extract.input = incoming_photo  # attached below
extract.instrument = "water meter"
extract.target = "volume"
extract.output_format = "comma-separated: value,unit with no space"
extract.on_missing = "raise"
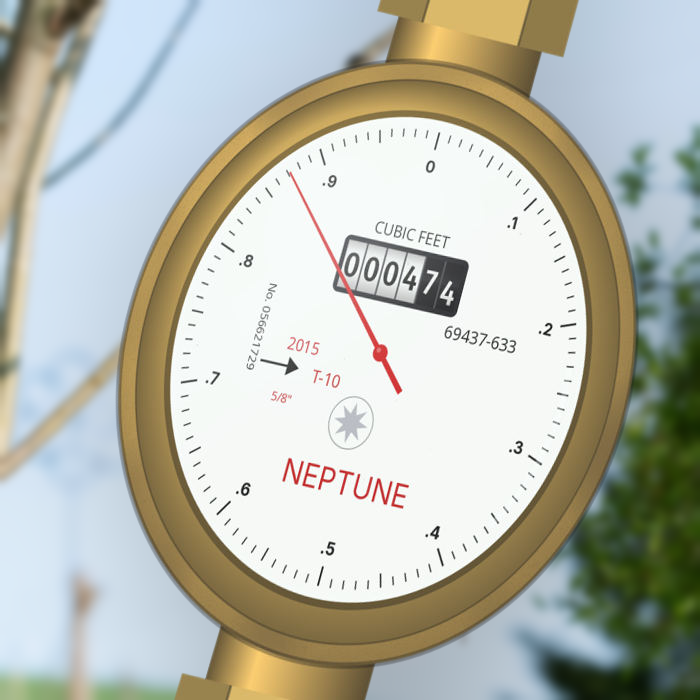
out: 473.87,ft³
